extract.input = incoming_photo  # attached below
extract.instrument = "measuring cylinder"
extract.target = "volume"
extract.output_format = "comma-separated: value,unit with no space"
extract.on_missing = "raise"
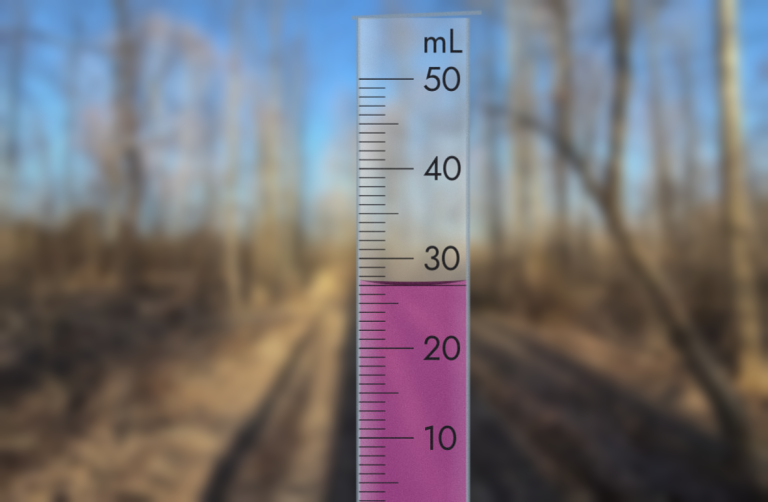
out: 27,mL
